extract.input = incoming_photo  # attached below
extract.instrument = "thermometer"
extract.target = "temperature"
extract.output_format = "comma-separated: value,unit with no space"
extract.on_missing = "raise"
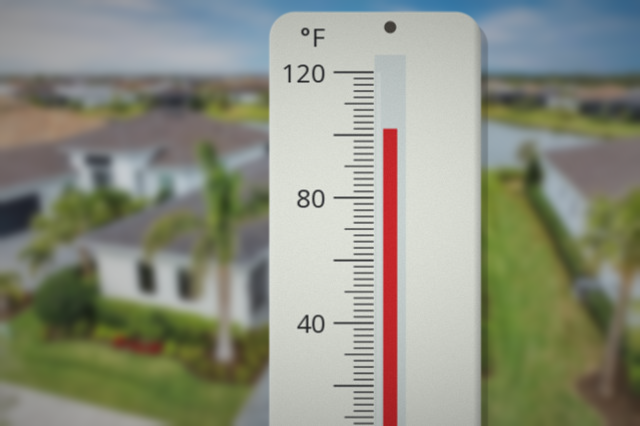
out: 102,°F
